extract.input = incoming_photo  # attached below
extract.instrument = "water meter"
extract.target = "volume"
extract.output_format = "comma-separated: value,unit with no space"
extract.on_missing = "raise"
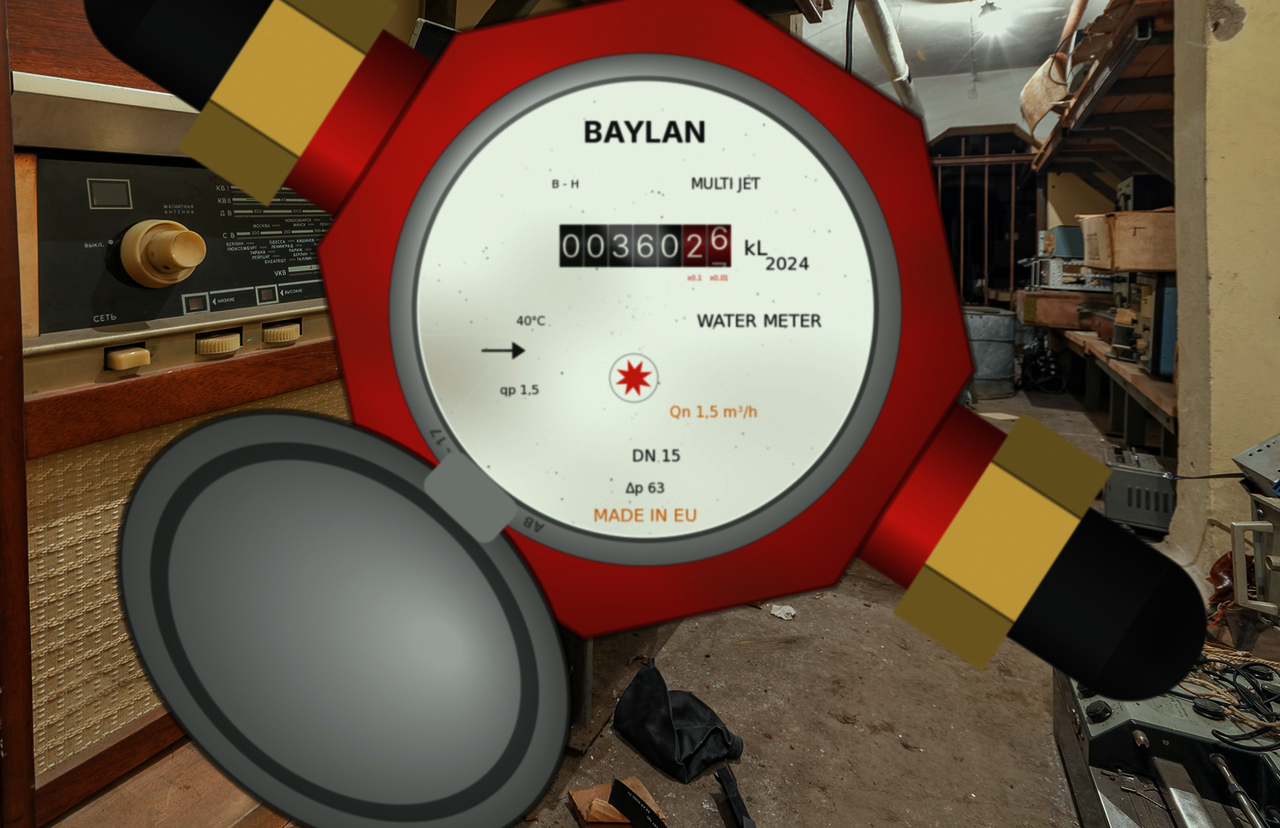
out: 360.26,kL
